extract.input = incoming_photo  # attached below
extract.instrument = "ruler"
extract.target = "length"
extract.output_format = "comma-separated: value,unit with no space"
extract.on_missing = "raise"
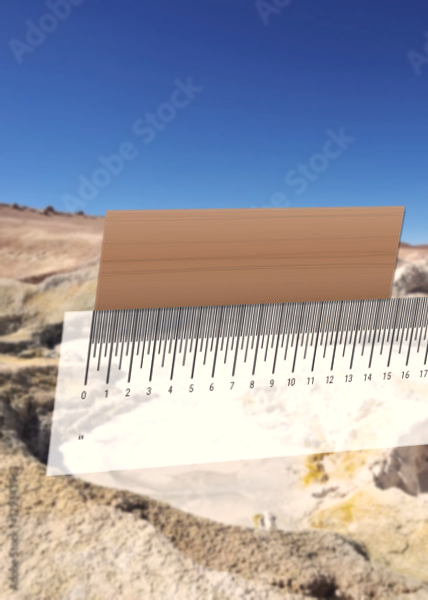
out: 14.5,in
